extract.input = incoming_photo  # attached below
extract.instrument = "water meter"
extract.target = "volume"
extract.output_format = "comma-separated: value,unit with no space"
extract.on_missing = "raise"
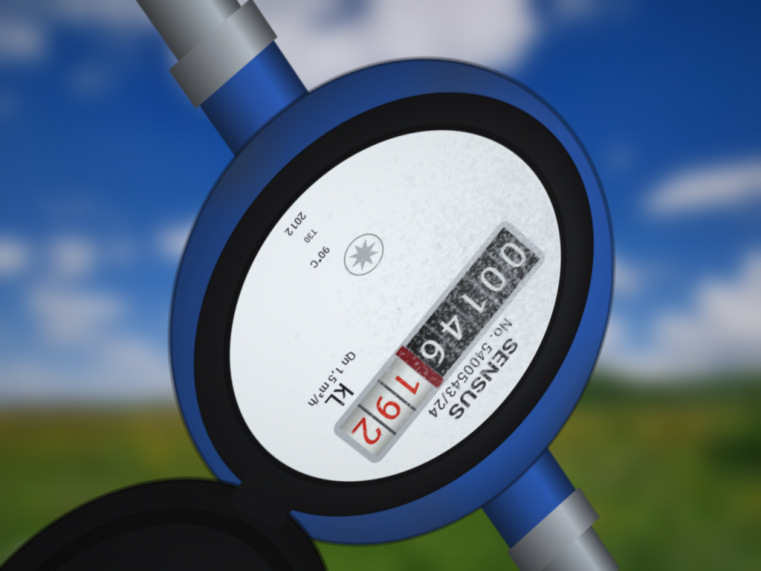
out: 146.192,kL
